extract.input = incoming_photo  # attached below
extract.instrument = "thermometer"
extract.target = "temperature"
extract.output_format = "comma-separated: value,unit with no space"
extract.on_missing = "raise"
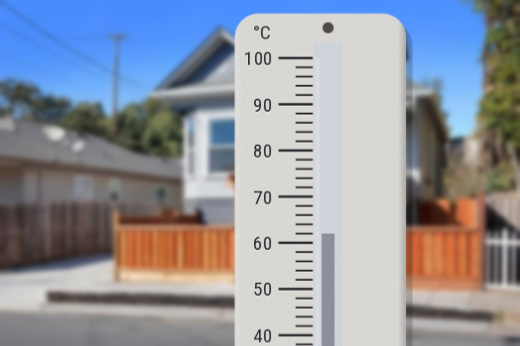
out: 62,°C
